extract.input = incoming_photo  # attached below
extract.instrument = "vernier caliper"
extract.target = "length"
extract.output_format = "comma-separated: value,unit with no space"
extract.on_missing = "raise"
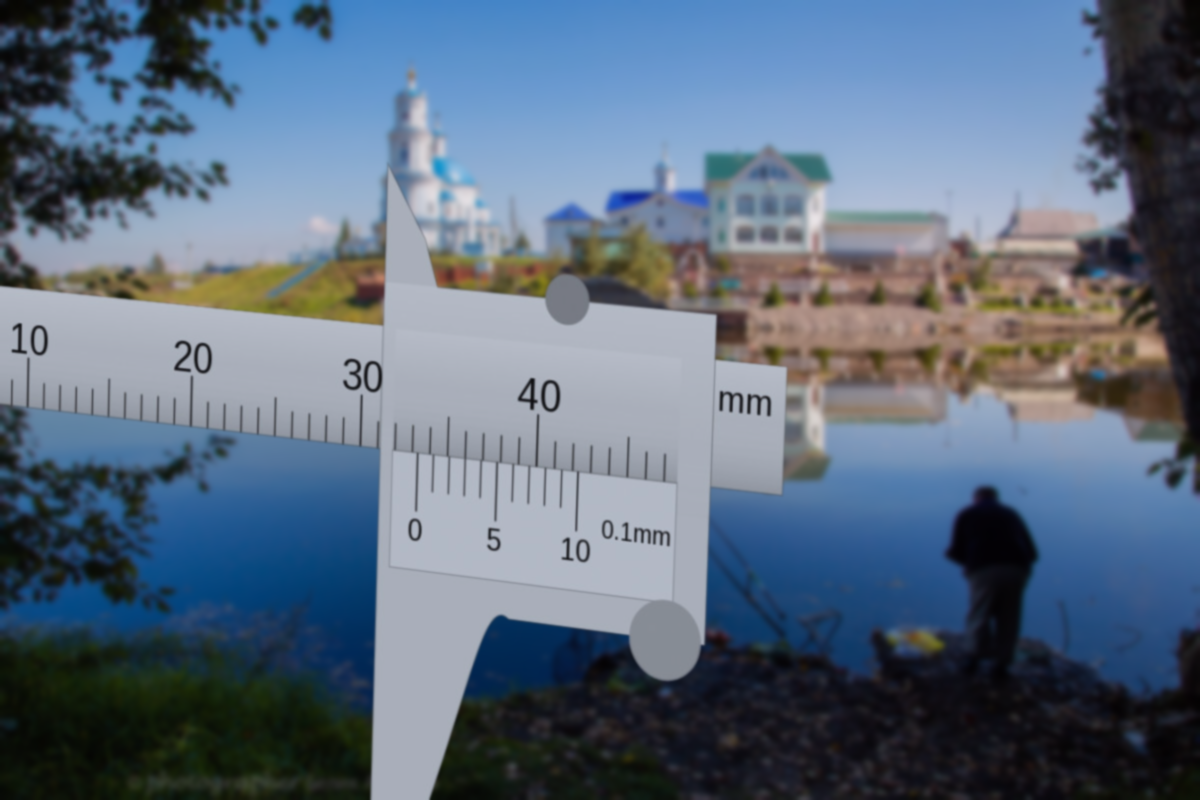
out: 33.3,mm
